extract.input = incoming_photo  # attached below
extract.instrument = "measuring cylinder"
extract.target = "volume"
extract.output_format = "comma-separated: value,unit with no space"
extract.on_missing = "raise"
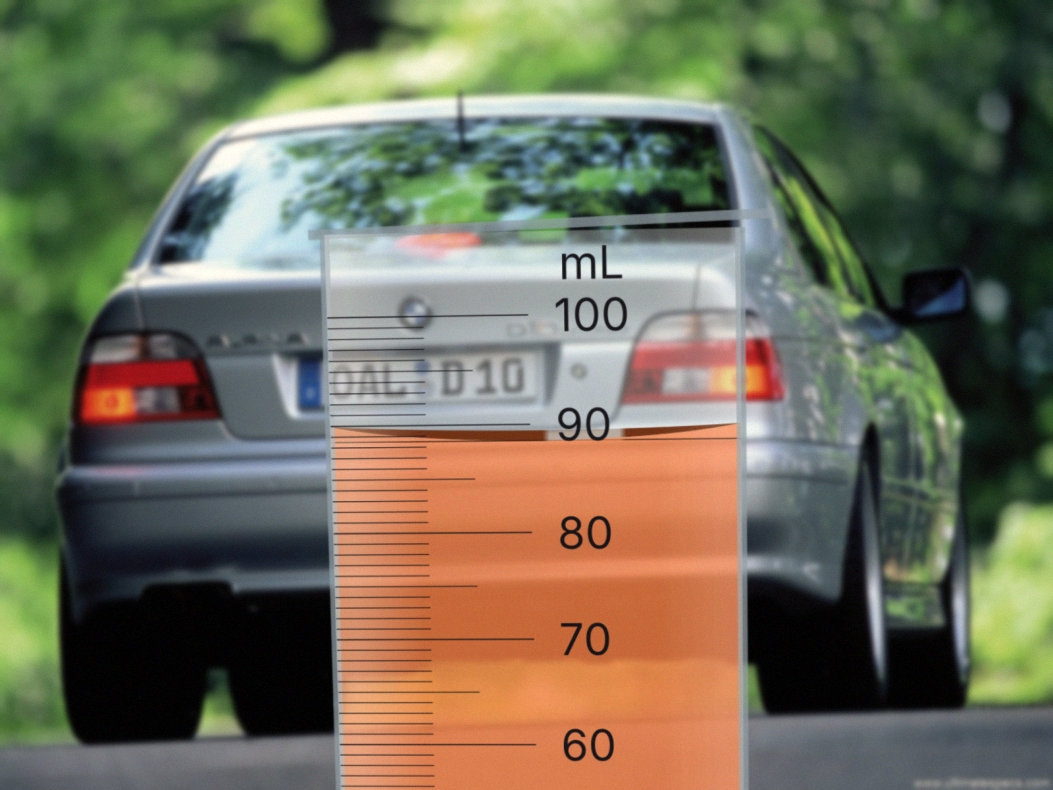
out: 88.5,mL
